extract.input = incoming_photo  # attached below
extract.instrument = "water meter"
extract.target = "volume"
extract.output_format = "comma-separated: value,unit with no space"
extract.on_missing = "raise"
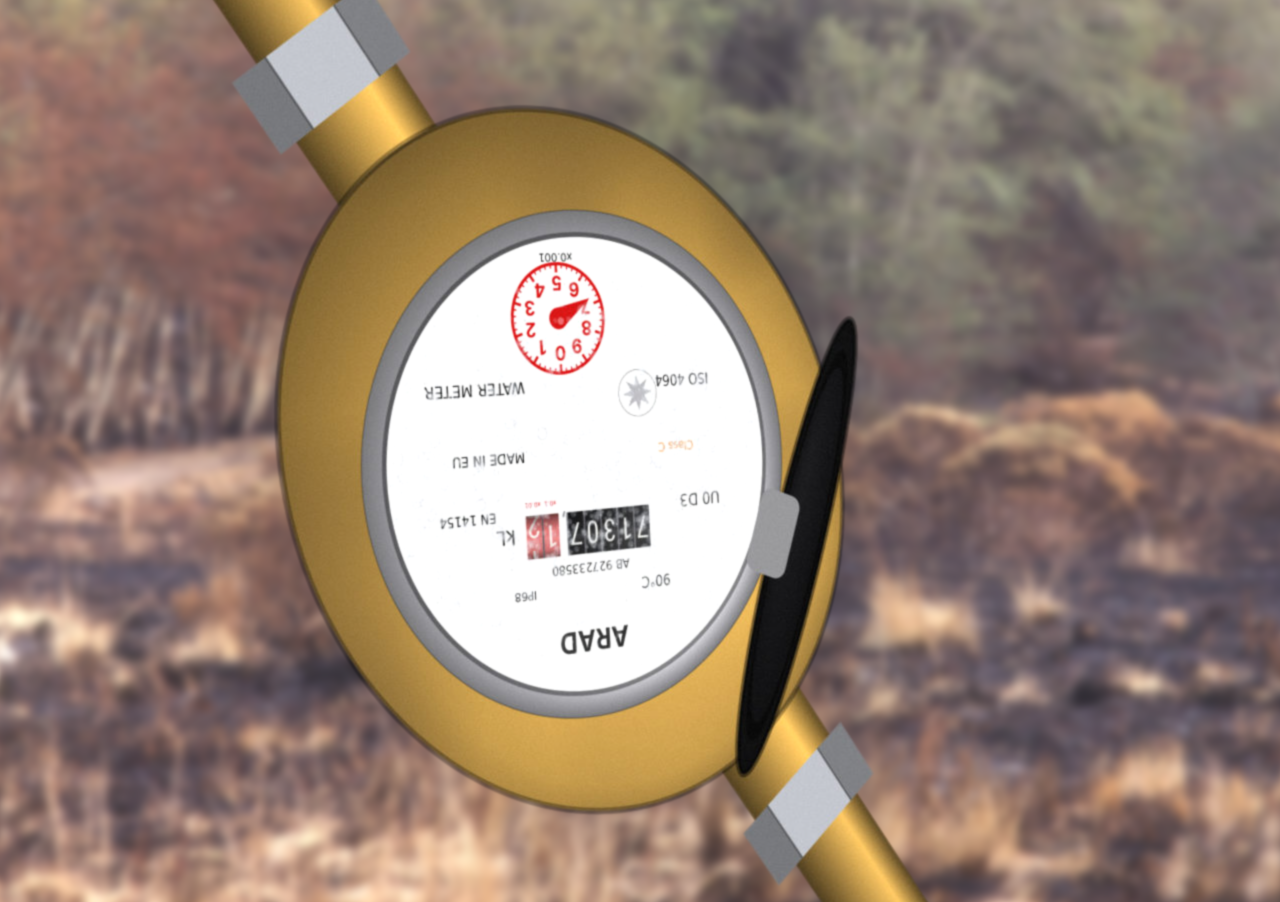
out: 71307.116,kL
